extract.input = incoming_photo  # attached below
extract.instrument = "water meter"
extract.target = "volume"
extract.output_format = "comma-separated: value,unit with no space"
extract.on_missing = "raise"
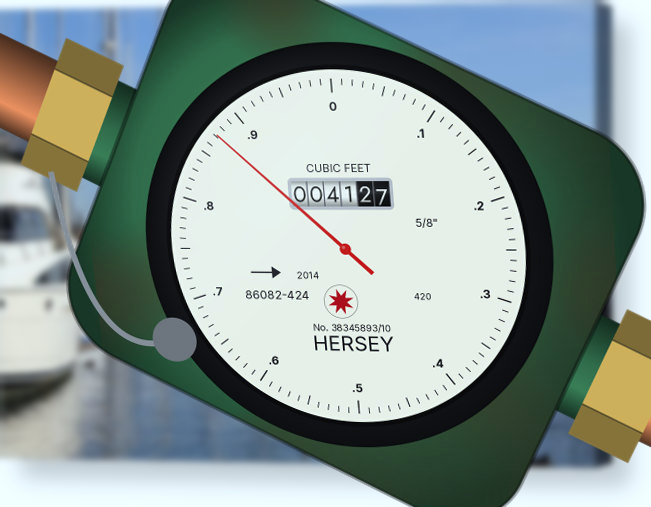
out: 4126.87,ft³
